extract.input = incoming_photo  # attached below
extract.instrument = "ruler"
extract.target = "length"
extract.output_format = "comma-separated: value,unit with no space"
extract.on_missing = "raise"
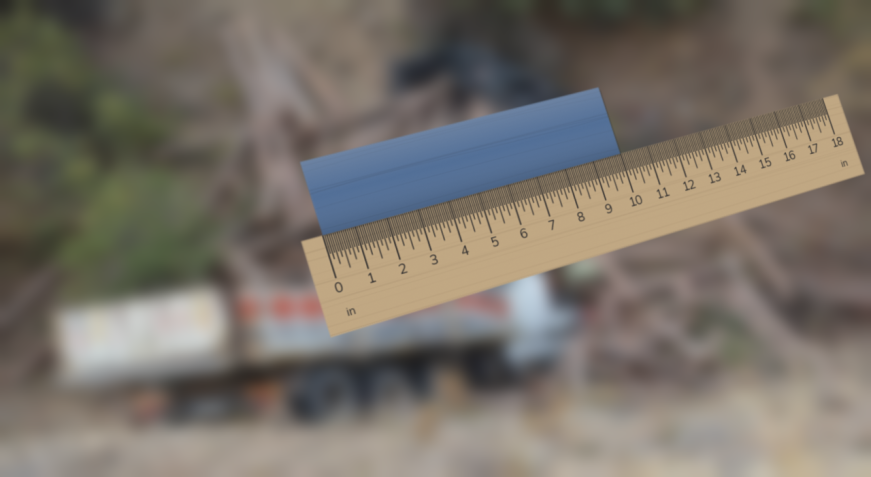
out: 10,in
